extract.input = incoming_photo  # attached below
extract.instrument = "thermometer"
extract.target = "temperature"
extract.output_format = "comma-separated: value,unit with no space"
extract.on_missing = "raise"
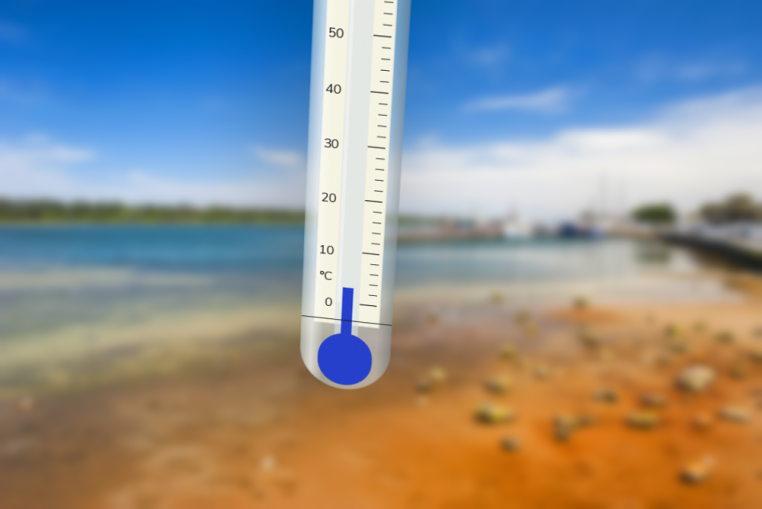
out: 3,°C
